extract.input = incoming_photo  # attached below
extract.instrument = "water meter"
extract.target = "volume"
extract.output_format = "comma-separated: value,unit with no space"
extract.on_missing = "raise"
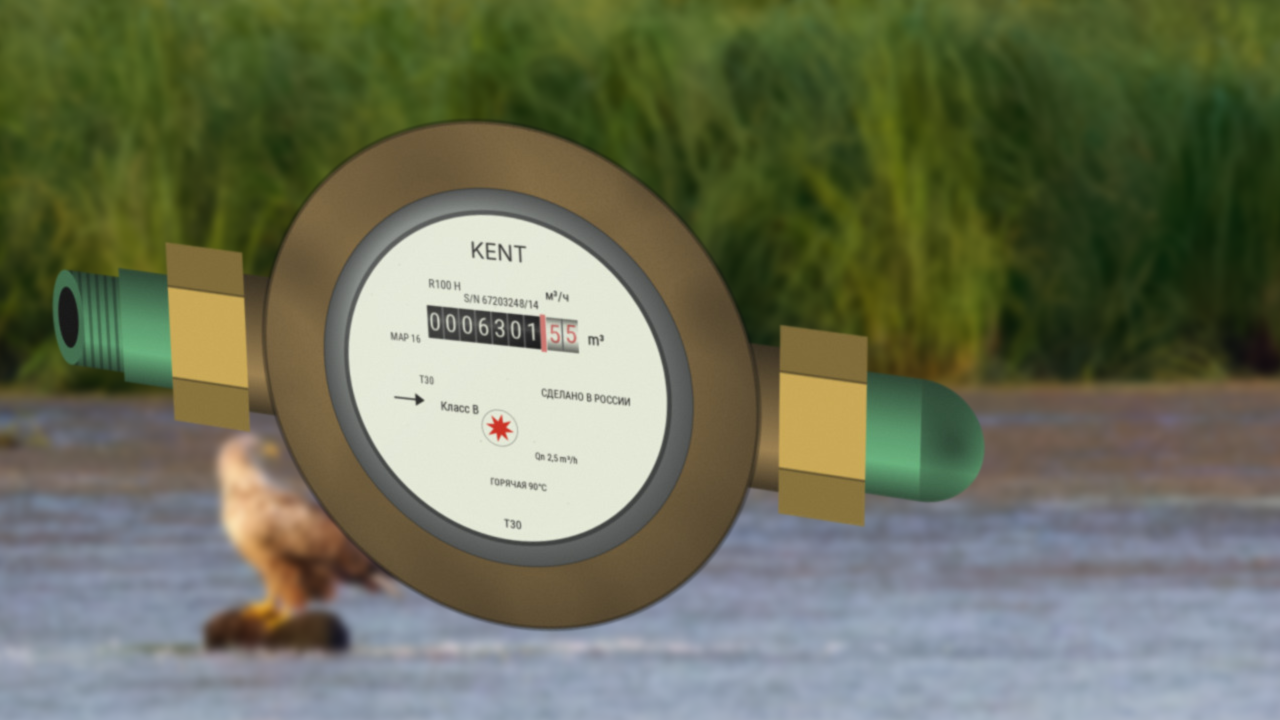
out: 6301.55,m³
